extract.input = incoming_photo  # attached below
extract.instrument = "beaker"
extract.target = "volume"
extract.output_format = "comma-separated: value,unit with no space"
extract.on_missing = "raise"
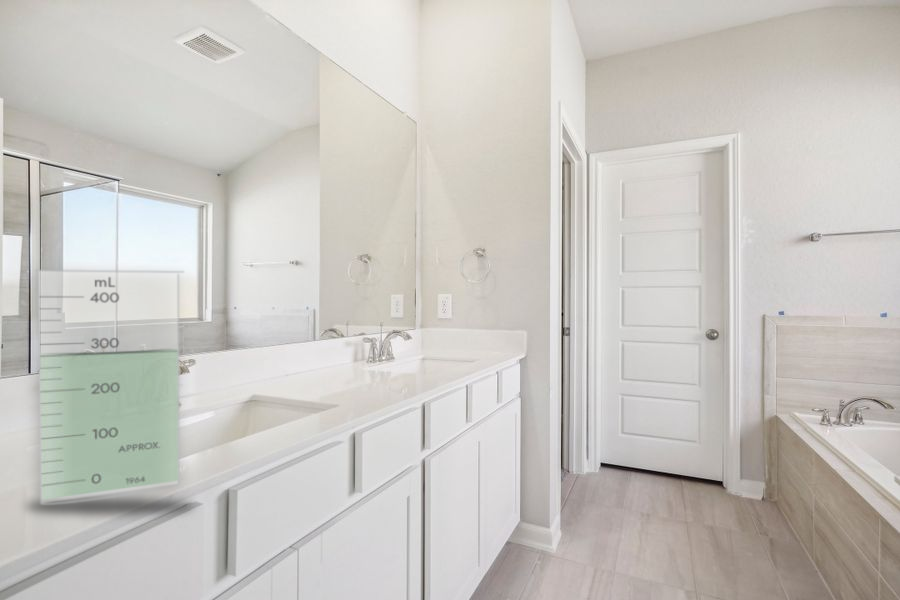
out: 275,mL
